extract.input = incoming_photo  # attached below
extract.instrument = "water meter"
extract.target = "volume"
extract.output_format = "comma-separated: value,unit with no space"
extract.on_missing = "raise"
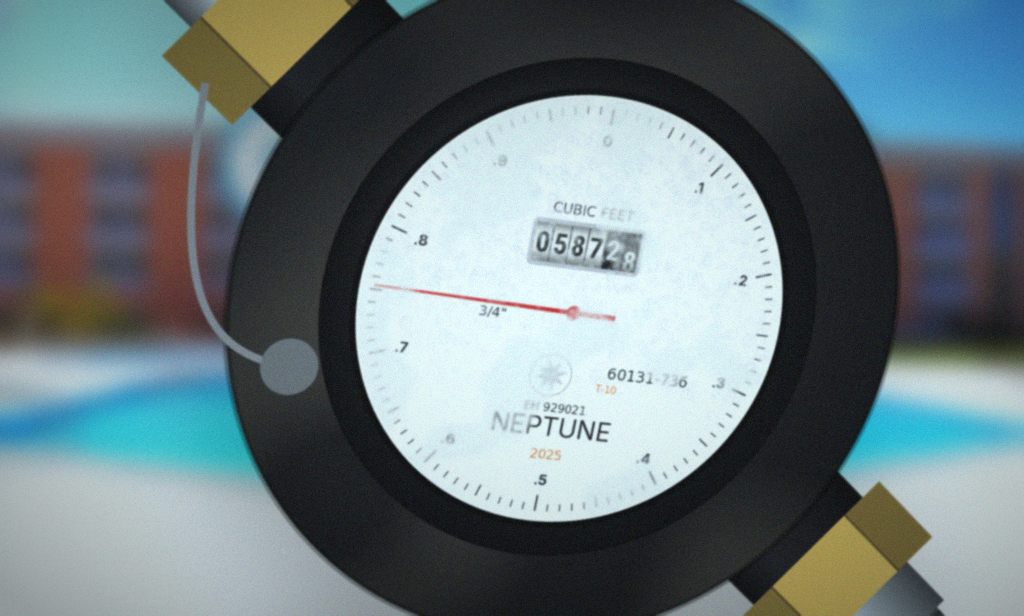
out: 58727.75,ft³
